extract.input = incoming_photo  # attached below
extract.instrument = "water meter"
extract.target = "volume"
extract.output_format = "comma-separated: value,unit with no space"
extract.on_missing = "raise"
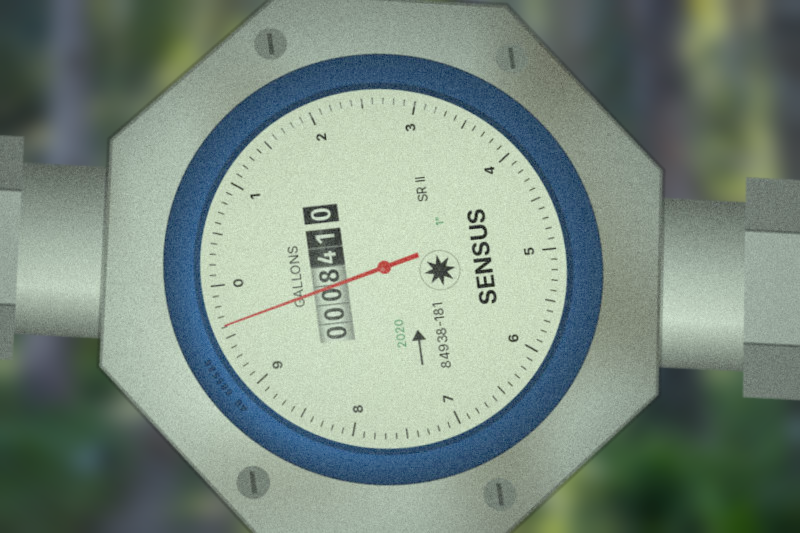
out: 8409.6,gal
